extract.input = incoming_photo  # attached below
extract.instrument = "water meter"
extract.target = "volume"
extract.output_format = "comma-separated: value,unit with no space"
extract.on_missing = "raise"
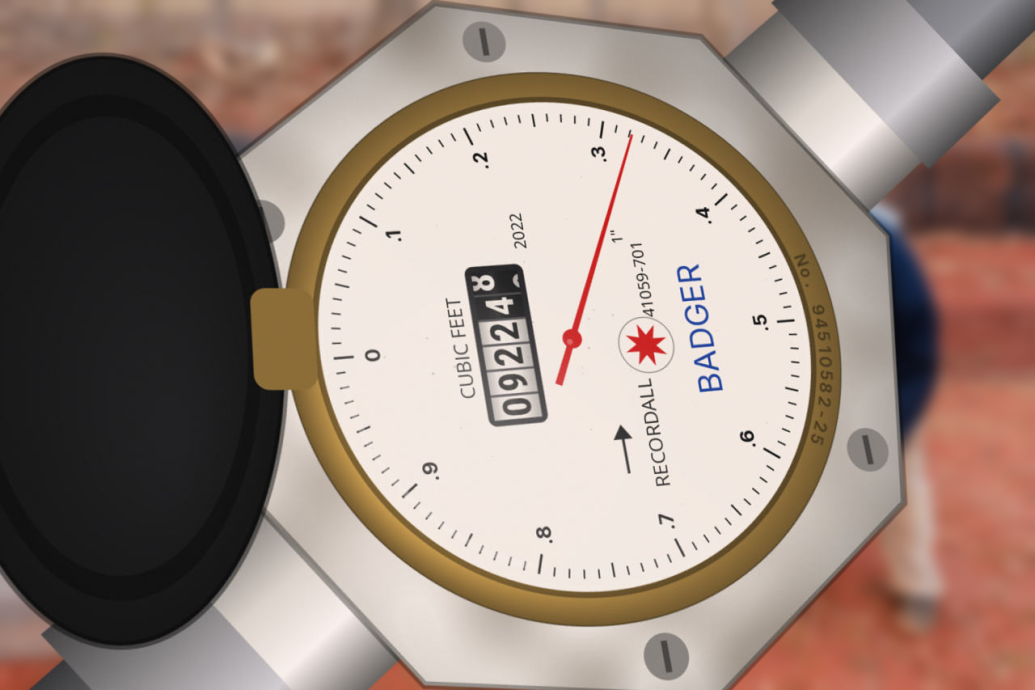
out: 92248.32,ft³
